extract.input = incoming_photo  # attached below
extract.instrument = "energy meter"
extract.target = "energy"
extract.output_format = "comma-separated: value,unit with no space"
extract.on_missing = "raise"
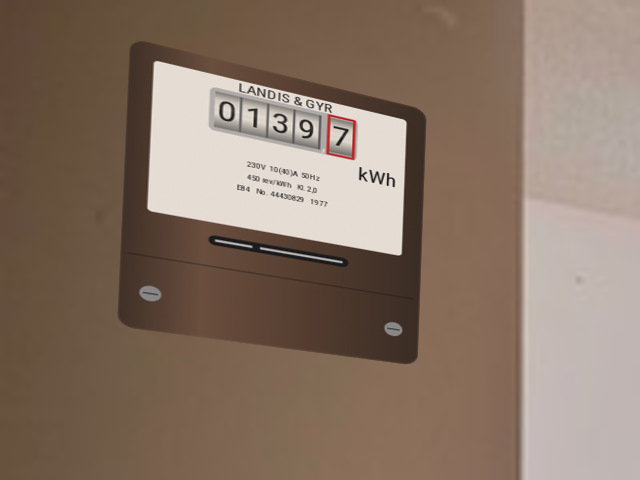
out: 139.7,kWh
